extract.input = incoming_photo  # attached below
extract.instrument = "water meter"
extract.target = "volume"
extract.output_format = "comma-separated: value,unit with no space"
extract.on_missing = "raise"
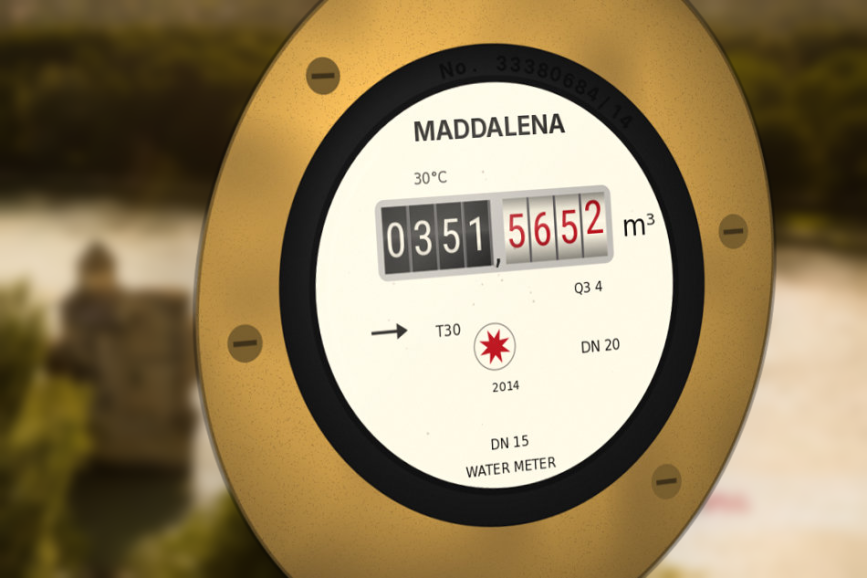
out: 351.5652,m³
